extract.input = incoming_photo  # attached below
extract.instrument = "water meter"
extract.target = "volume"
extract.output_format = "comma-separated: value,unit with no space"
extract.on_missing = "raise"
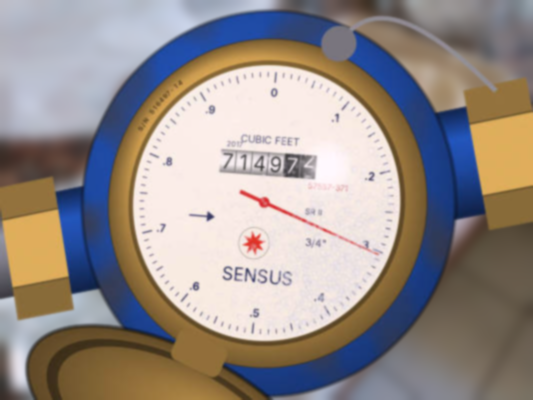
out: 714972.30,ft³
